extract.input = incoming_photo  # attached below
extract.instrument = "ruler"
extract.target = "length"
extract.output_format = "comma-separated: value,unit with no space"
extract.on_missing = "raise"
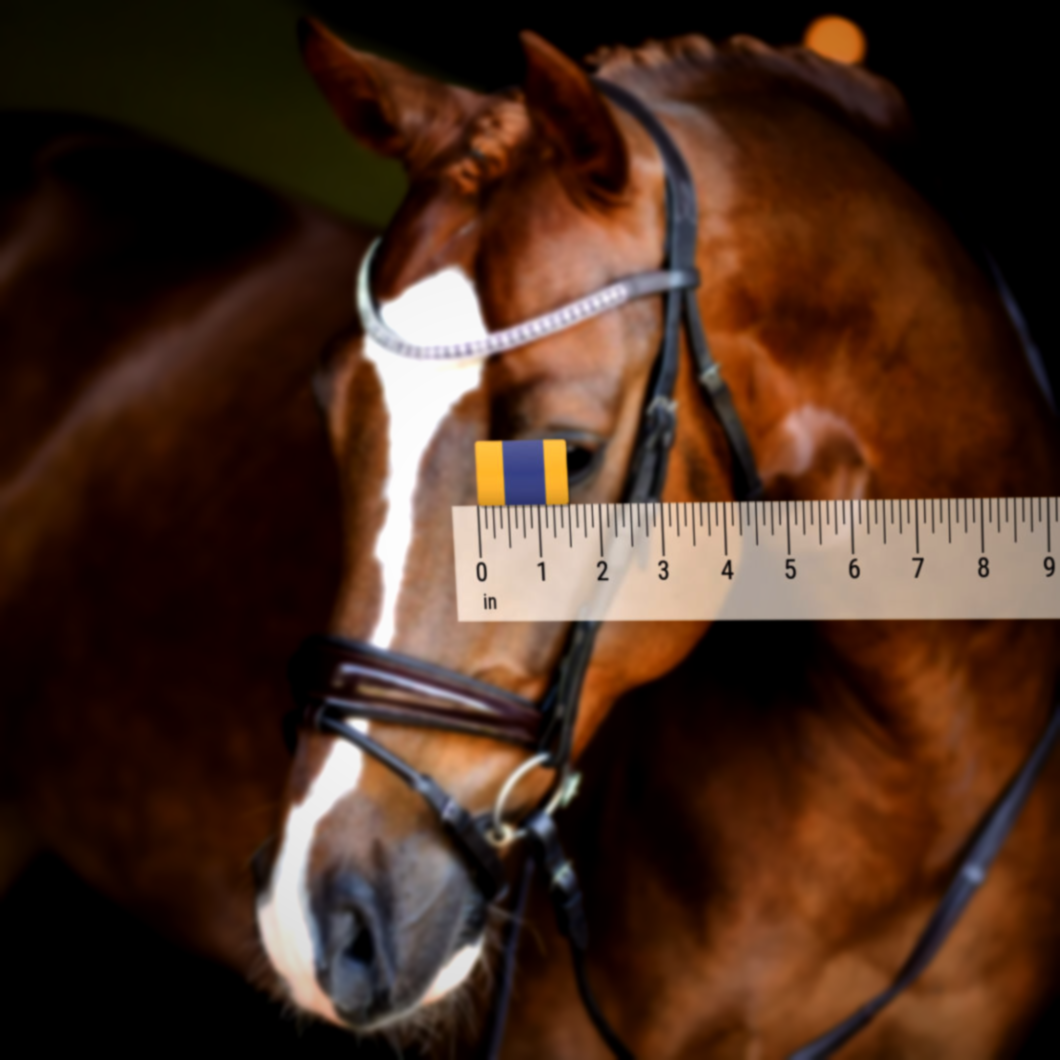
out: 1.5,in
